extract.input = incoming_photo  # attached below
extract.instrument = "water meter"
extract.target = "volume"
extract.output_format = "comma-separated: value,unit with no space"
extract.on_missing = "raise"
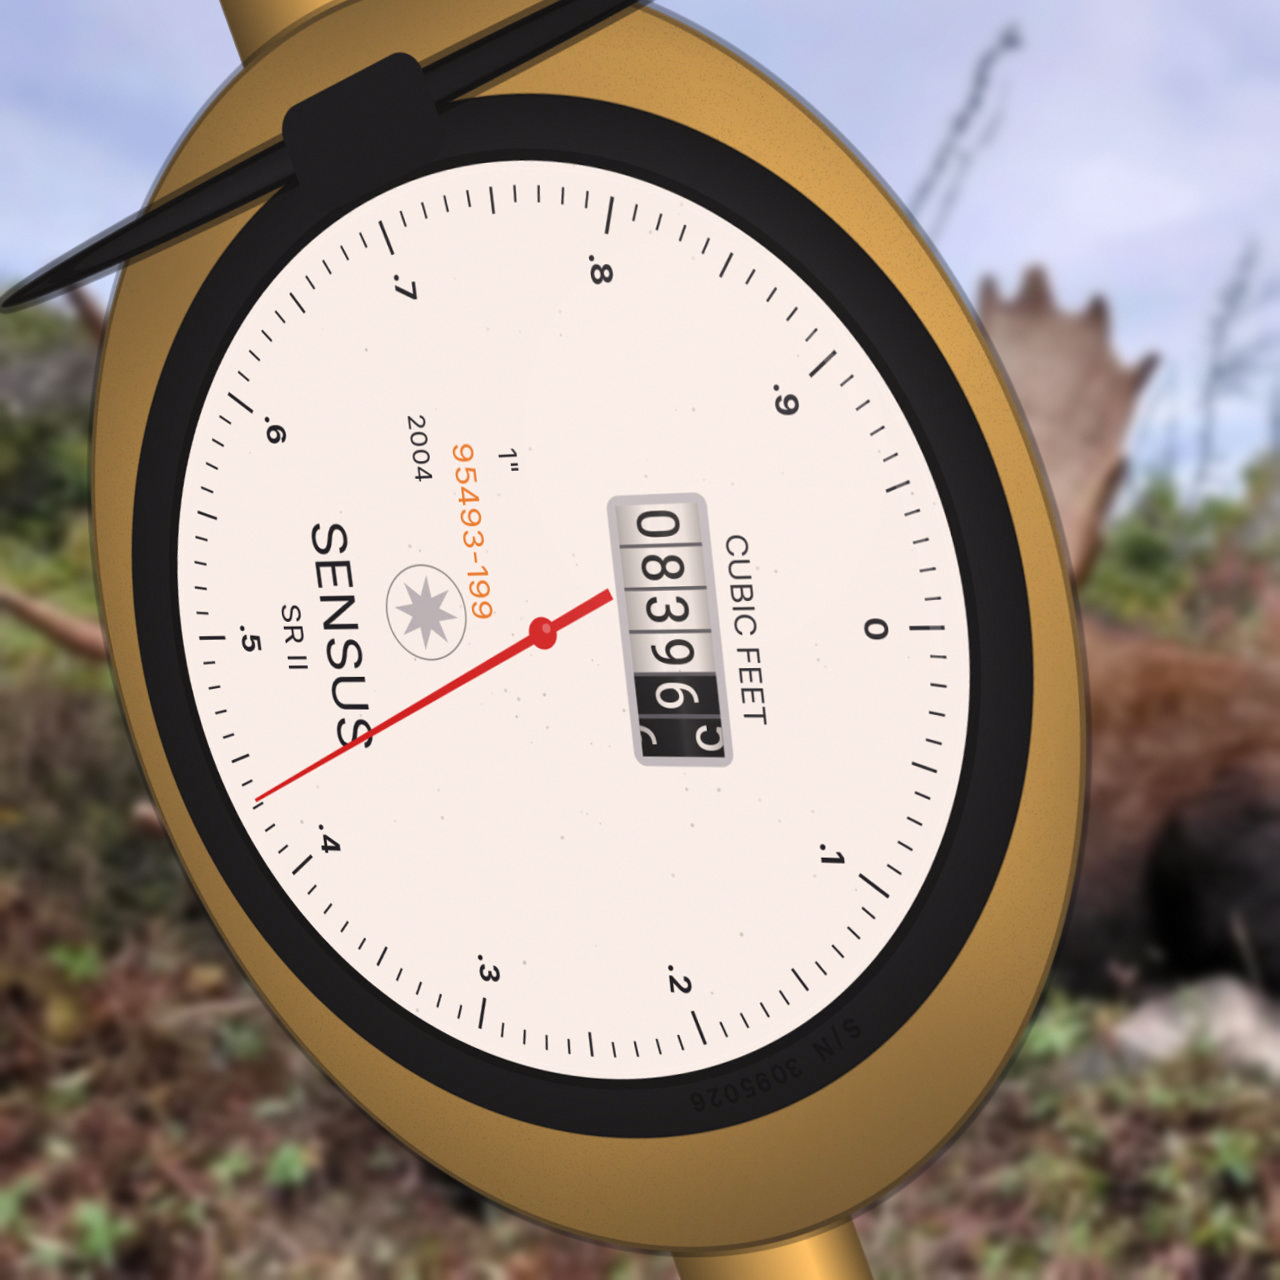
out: 83965.43,ft³
